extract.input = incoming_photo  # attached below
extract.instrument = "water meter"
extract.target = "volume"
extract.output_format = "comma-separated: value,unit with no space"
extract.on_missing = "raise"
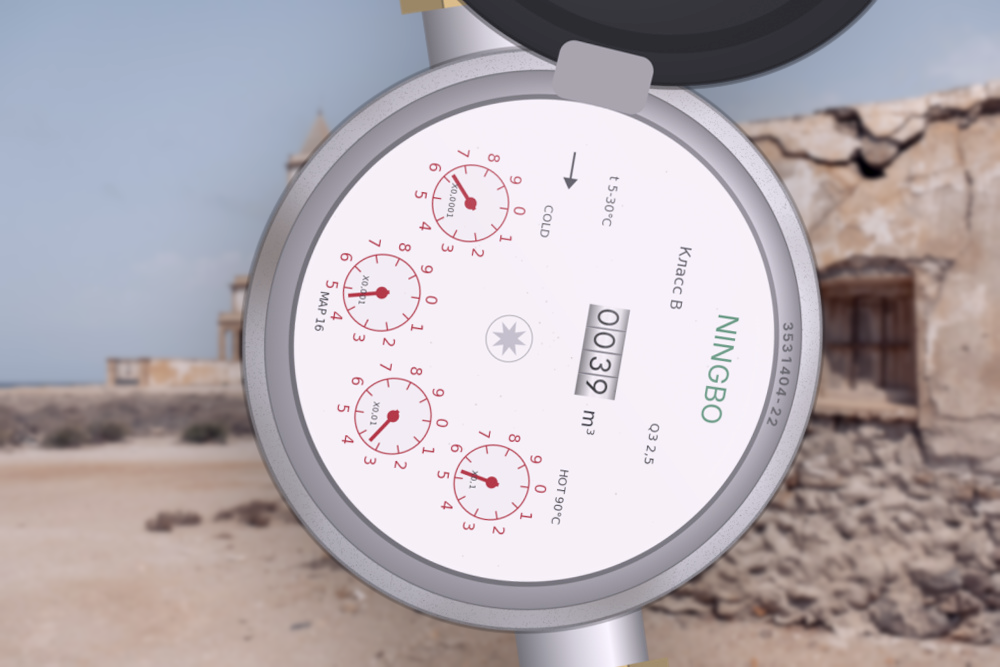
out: 39.5346,m³
